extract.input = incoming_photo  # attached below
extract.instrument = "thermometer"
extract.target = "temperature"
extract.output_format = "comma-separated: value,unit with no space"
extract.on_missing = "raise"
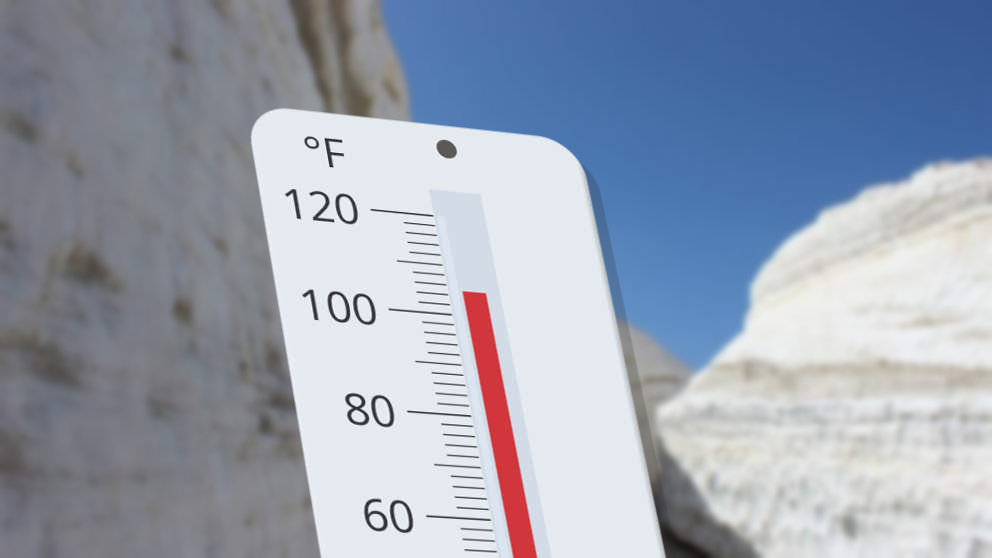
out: 105,°F
